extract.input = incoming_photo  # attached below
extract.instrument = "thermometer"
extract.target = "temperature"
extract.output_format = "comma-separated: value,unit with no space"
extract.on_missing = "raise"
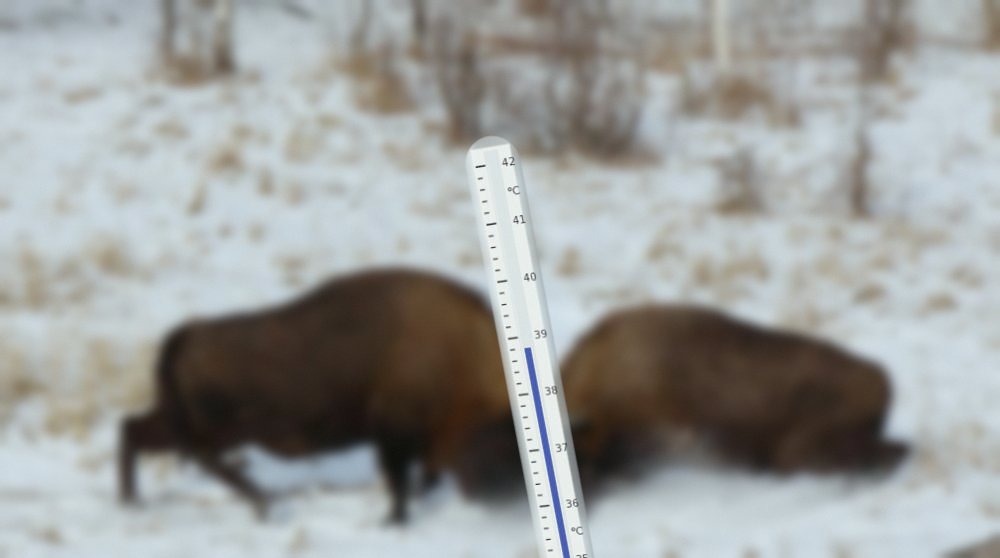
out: 38.8,°C
